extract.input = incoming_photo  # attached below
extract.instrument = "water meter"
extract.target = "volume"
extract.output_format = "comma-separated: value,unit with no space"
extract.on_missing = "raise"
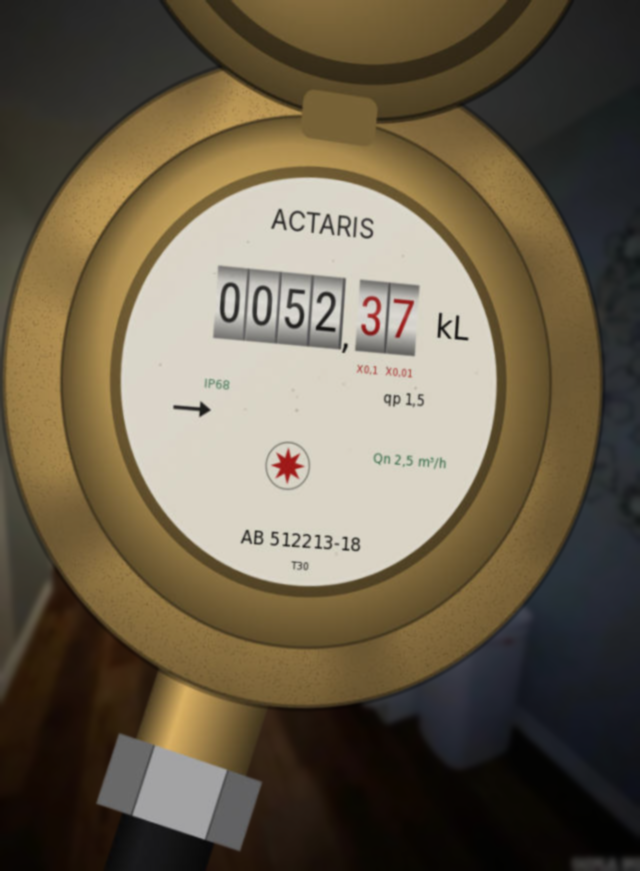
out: 52.37,kL
